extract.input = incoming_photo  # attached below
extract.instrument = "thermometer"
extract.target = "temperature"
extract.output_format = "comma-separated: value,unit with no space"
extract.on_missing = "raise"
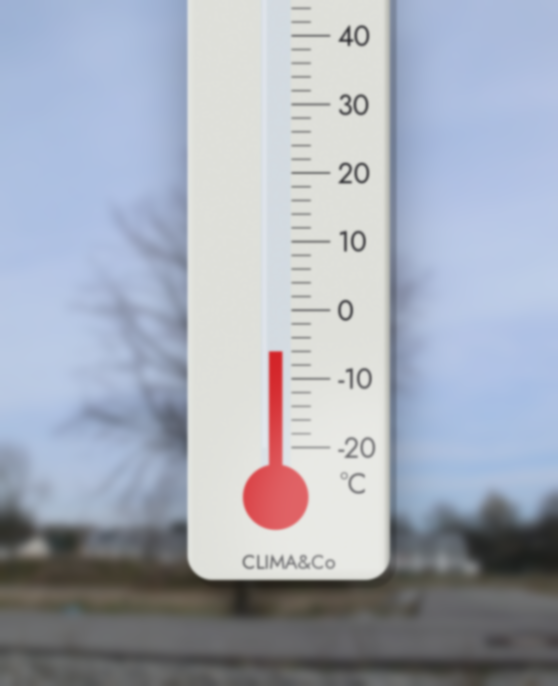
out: -6,°C
